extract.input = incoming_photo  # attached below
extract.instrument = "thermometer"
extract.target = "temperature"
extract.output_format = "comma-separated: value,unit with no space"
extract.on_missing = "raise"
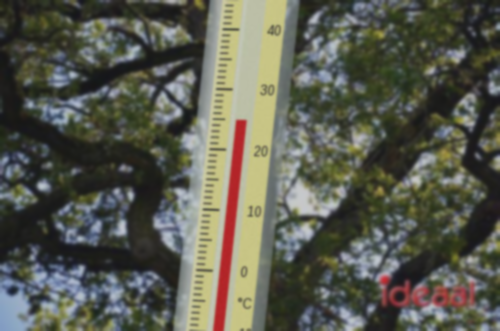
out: 25,°C
